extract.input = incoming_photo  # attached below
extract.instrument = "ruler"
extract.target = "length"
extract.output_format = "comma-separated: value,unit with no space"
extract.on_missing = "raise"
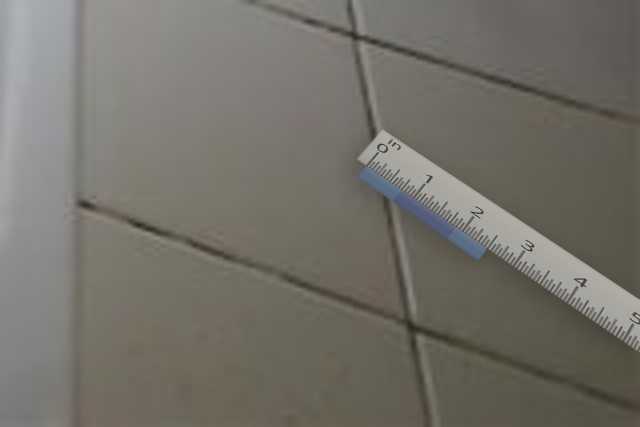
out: 2.5,in
